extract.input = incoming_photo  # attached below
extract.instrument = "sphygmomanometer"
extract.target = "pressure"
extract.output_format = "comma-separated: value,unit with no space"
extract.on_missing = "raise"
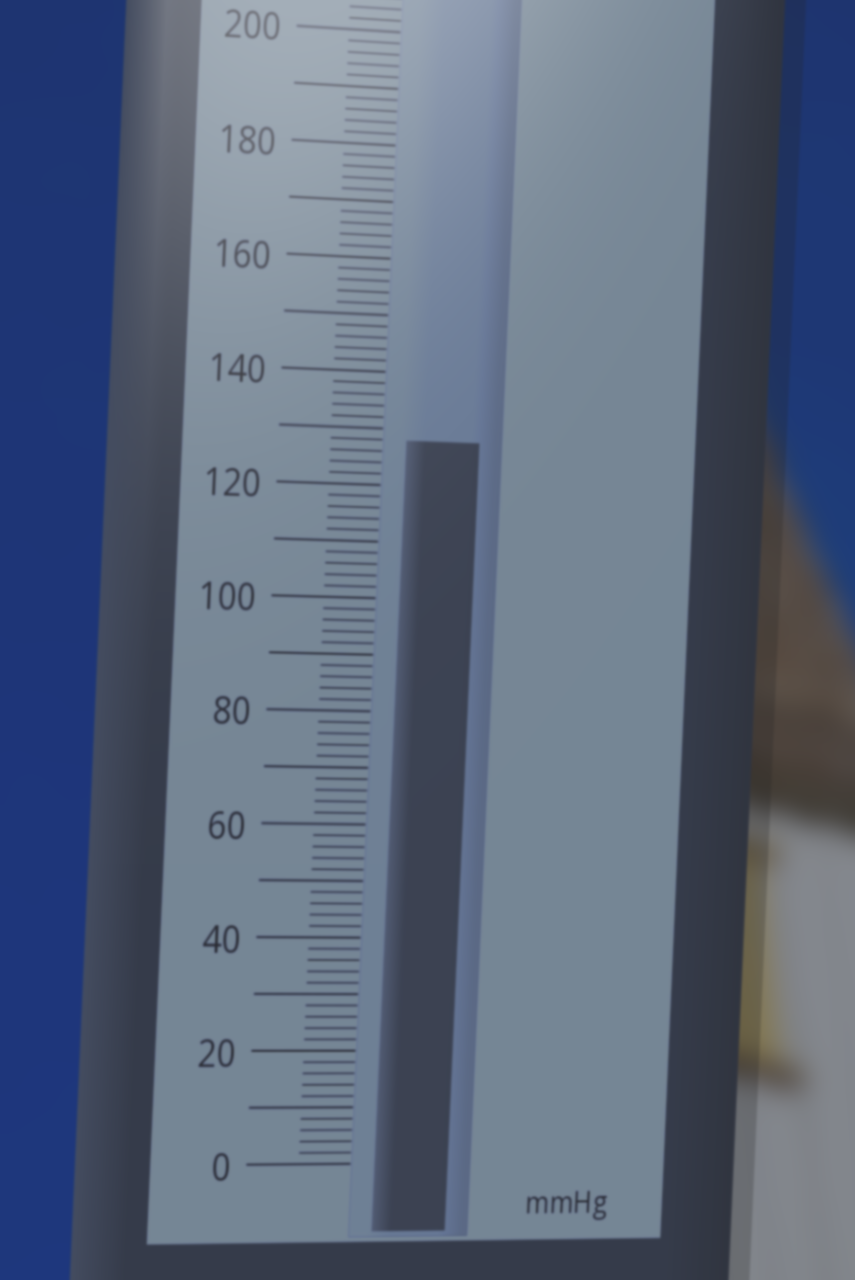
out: 128,mmHg
